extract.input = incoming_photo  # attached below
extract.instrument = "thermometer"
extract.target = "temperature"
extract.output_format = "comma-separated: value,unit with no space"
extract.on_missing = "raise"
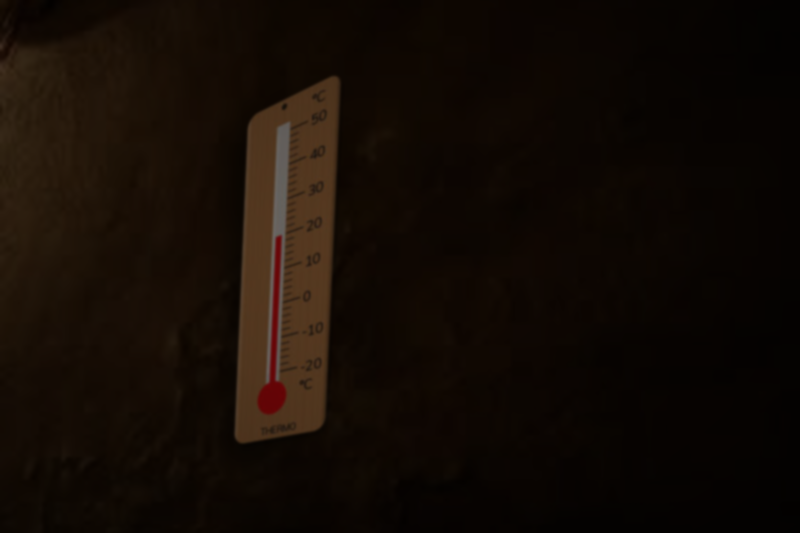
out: 20,°C
